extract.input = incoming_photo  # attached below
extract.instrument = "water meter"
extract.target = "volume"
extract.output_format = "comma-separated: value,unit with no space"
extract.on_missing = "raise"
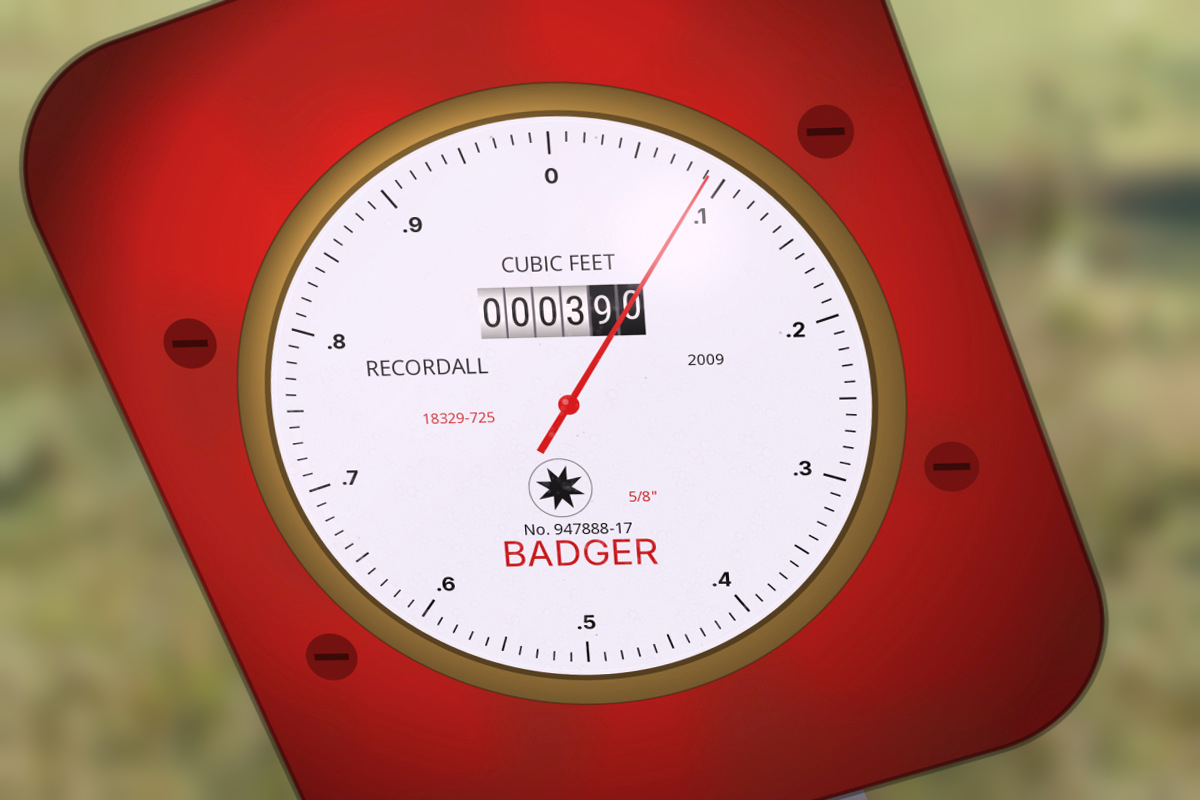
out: 390.09,ft³
